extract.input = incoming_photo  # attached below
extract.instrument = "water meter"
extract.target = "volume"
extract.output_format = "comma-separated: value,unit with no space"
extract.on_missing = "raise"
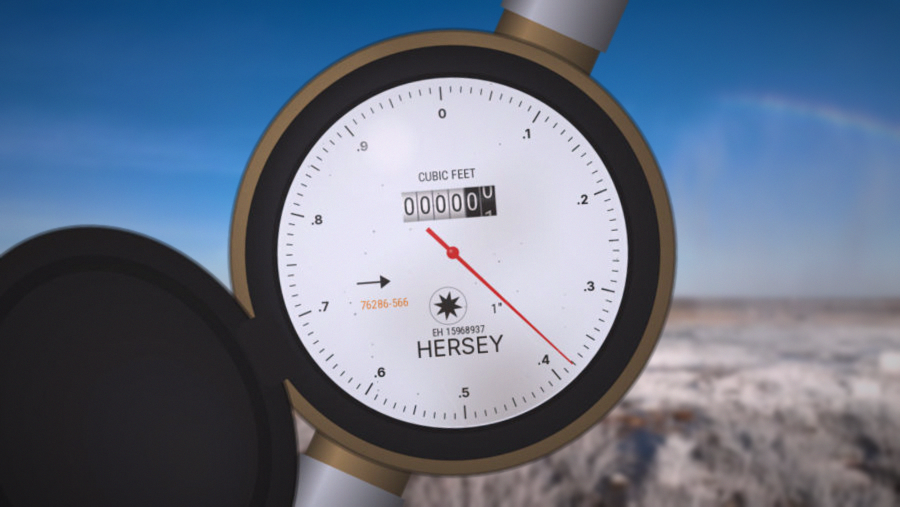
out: 0.38,ft³
